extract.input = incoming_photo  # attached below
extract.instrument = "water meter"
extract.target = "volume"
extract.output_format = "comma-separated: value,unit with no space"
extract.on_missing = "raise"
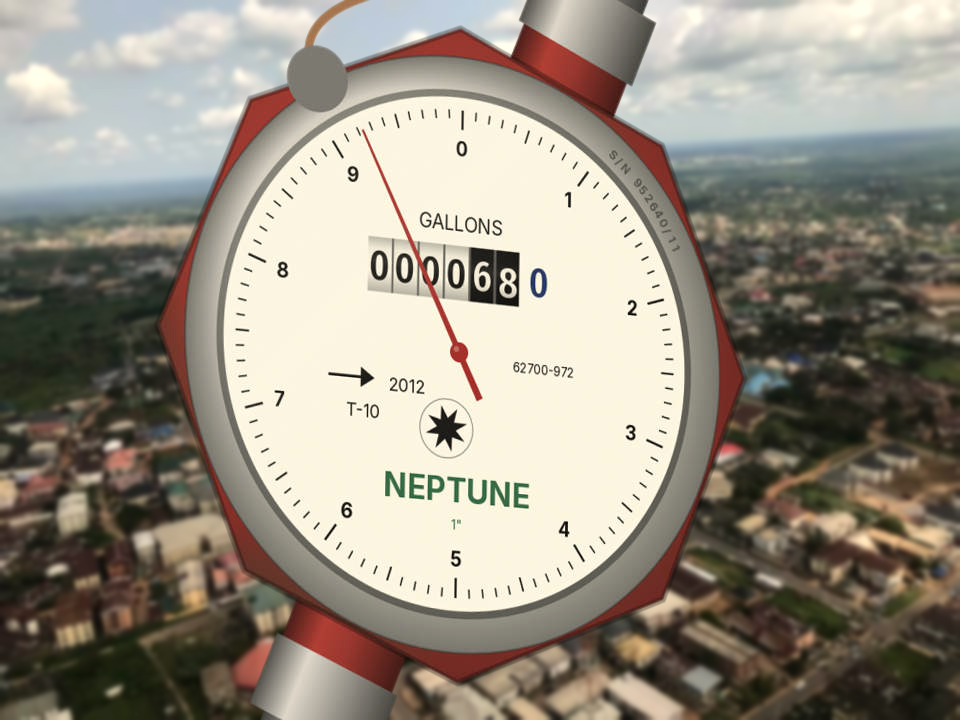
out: 679.2,gal
